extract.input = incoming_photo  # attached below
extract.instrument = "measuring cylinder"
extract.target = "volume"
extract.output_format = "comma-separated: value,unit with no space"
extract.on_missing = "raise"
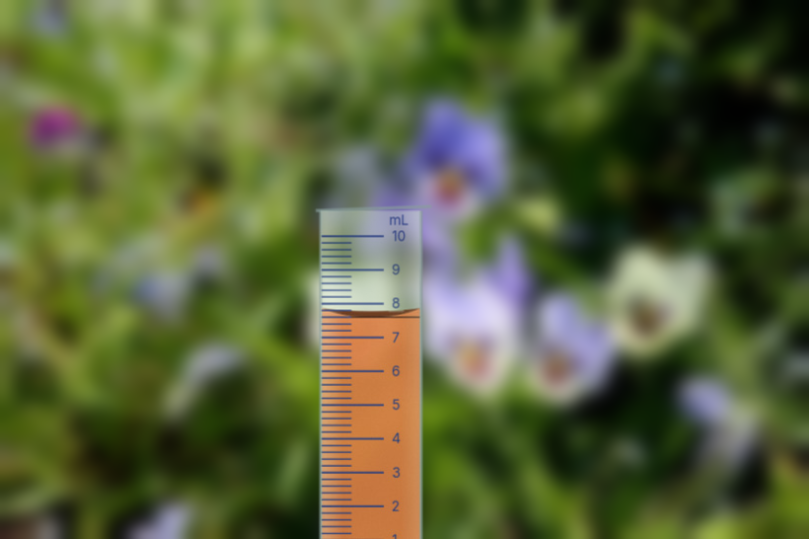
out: 7.6,mL
